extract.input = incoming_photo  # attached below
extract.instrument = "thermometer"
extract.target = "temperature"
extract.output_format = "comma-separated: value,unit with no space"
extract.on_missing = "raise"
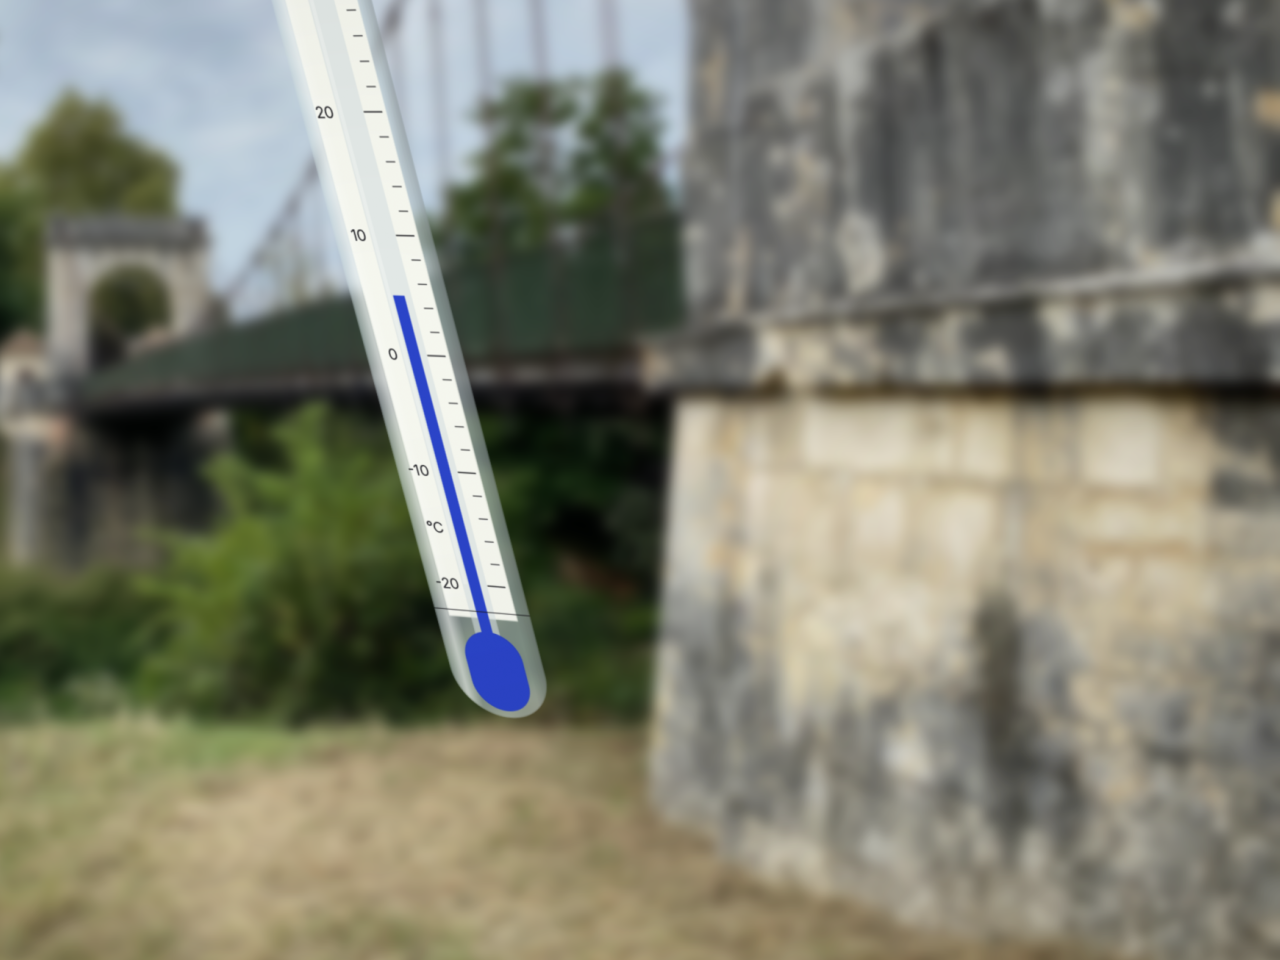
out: 5,°C
